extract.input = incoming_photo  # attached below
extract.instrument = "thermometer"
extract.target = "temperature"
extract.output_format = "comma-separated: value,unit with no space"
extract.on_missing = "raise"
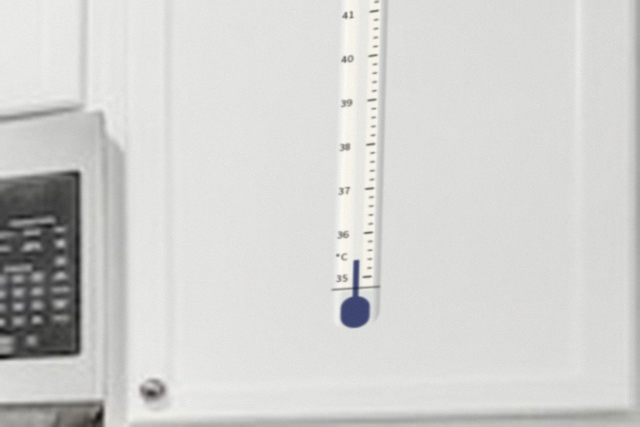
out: 35.4,°C
